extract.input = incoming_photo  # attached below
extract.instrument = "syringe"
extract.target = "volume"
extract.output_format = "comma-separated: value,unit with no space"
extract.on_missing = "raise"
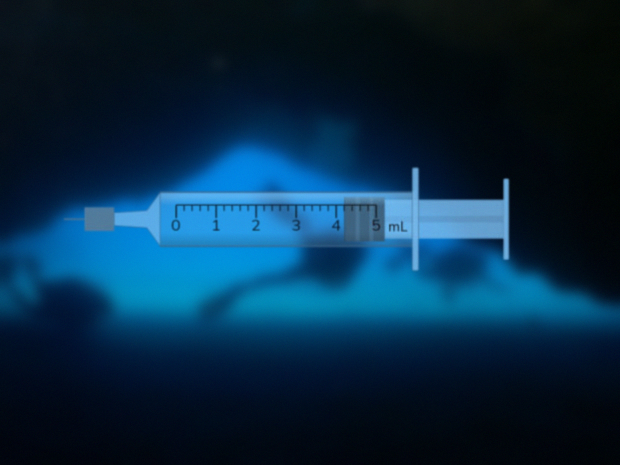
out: 4.2,mL
